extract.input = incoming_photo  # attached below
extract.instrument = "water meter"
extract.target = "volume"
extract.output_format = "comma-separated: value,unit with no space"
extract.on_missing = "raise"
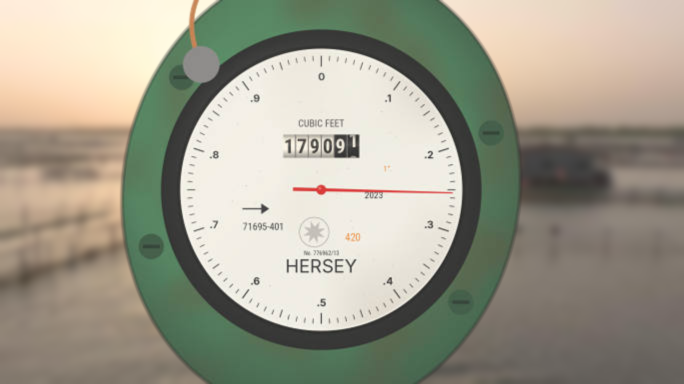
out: 179091.25,ft³
